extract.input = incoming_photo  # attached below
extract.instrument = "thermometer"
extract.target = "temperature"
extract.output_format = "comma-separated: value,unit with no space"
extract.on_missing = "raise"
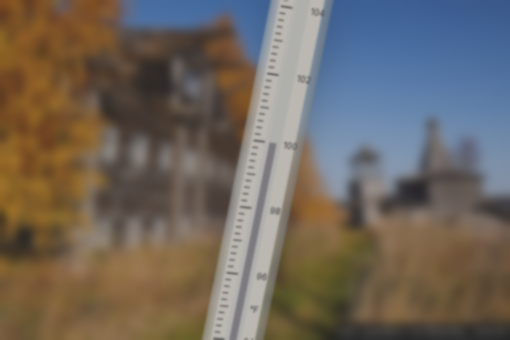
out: 100,°F
